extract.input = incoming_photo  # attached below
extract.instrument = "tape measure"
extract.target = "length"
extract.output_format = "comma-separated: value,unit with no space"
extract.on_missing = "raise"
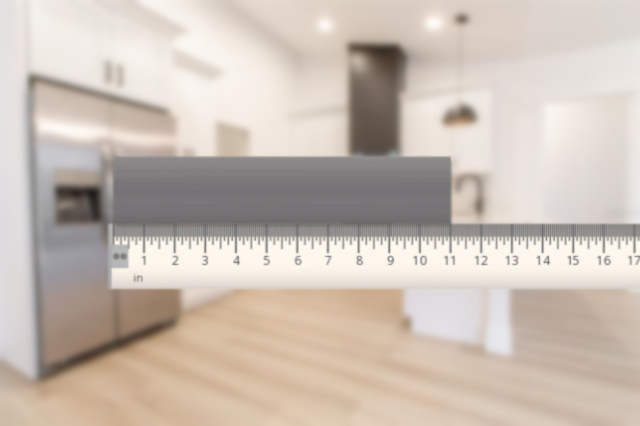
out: 11,in
